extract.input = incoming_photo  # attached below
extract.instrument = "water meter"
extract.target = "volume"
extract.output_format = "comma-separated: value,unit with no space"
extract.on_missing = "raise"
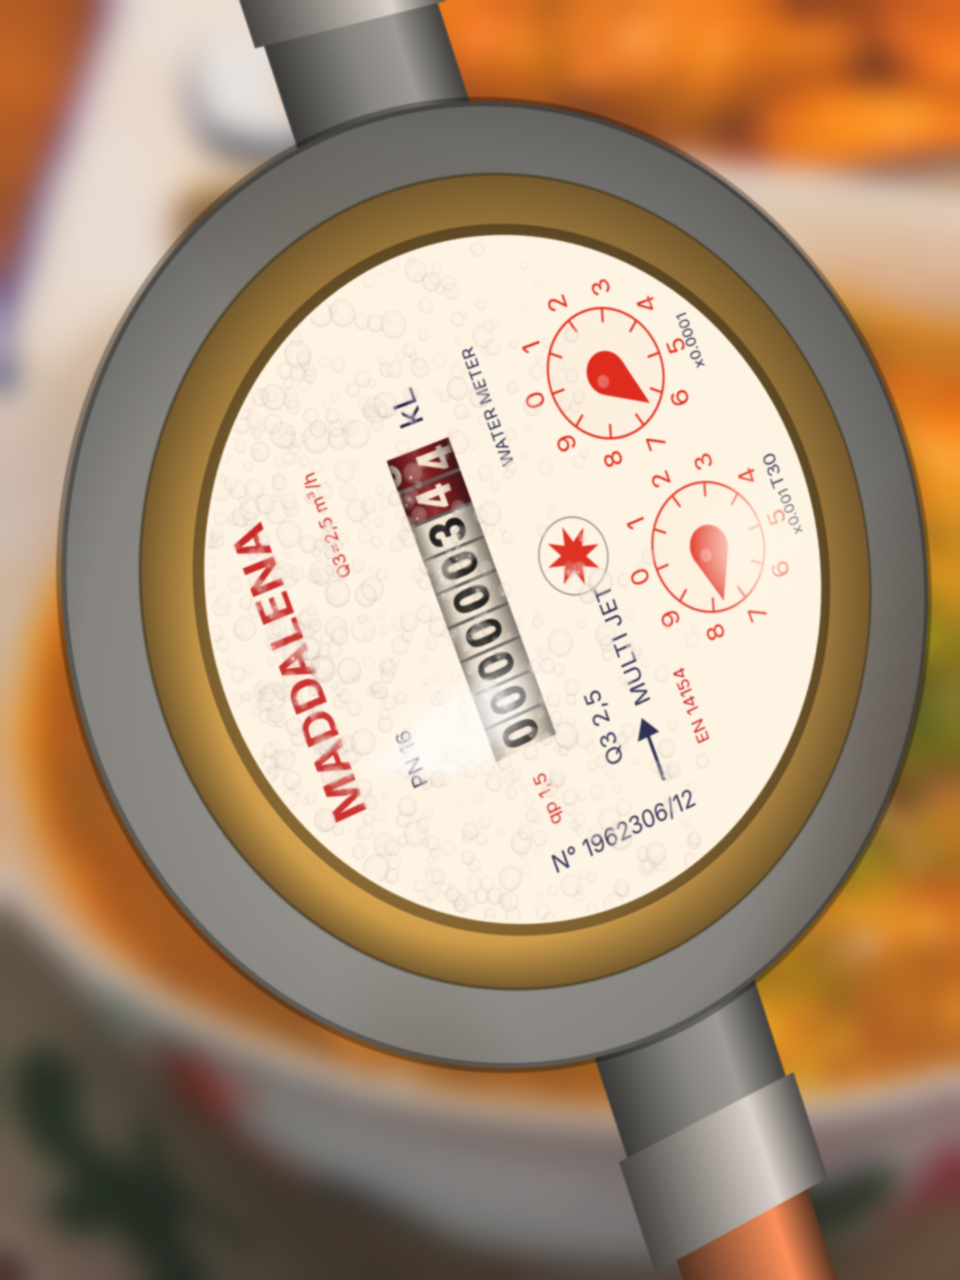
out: 3.4376,kL
